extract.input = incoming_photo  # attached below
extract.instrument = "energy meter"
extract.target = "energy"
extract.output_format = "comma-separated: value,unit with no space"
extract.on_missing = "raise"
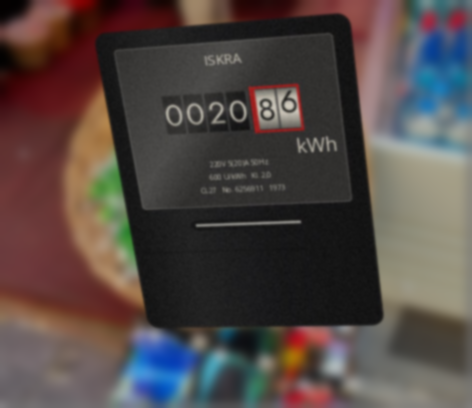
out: 20.86,kWh
